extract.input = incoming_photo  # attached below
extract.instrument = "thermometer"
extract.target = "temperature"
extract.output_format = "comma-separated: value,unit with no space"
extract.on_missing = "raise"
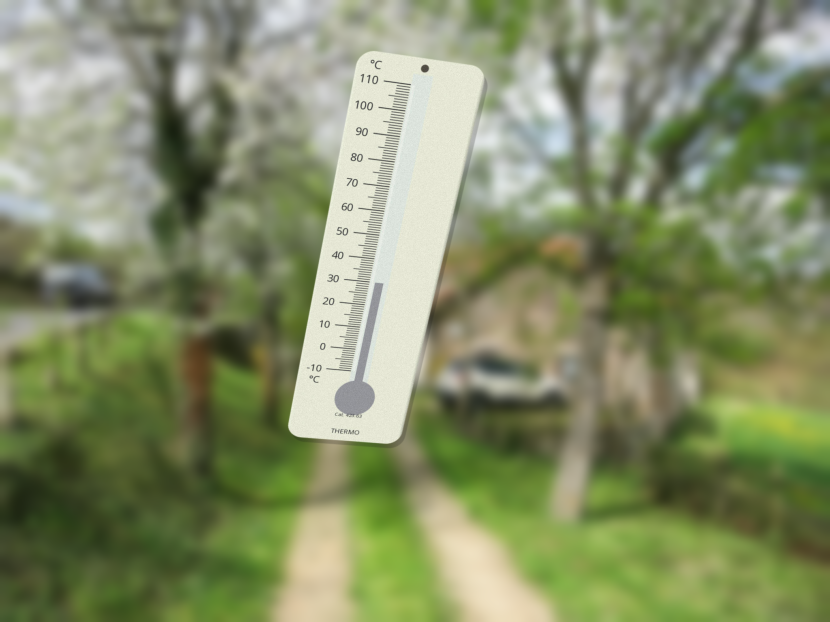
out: 30,°C
